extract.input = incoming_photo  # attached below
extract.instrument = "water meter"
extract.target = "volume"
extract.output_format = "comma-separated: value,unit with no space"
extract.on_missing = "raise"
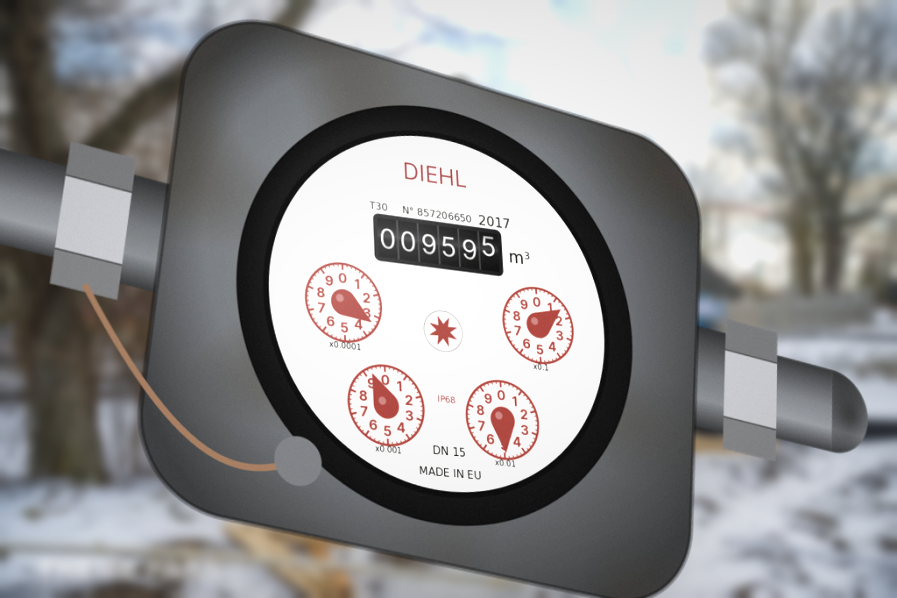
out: 9595.1493,m³
